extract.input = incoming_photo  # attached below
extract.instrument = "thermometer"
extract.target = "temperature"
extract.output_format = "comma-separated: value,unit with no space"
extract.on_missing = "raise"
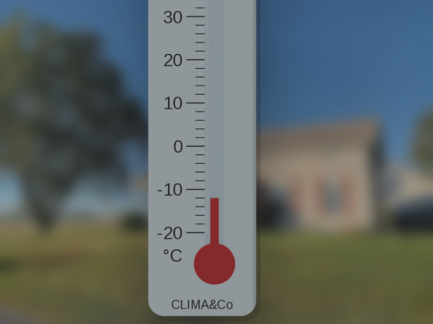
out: -12,°C
